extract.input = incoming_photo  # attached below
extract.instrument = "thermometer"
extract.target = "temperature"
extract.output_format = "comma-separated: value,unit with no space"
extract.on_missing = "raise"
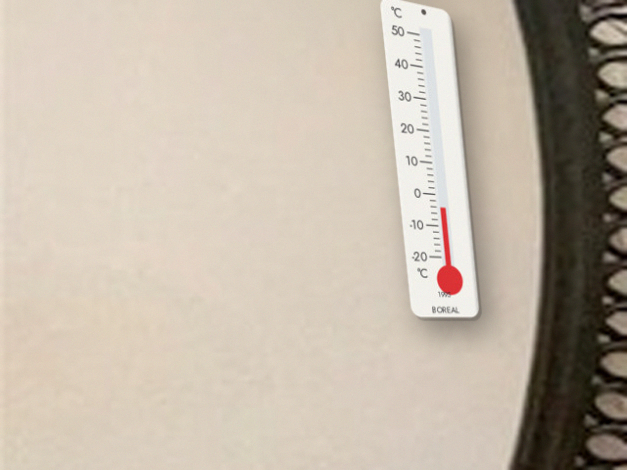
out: -4,°C
